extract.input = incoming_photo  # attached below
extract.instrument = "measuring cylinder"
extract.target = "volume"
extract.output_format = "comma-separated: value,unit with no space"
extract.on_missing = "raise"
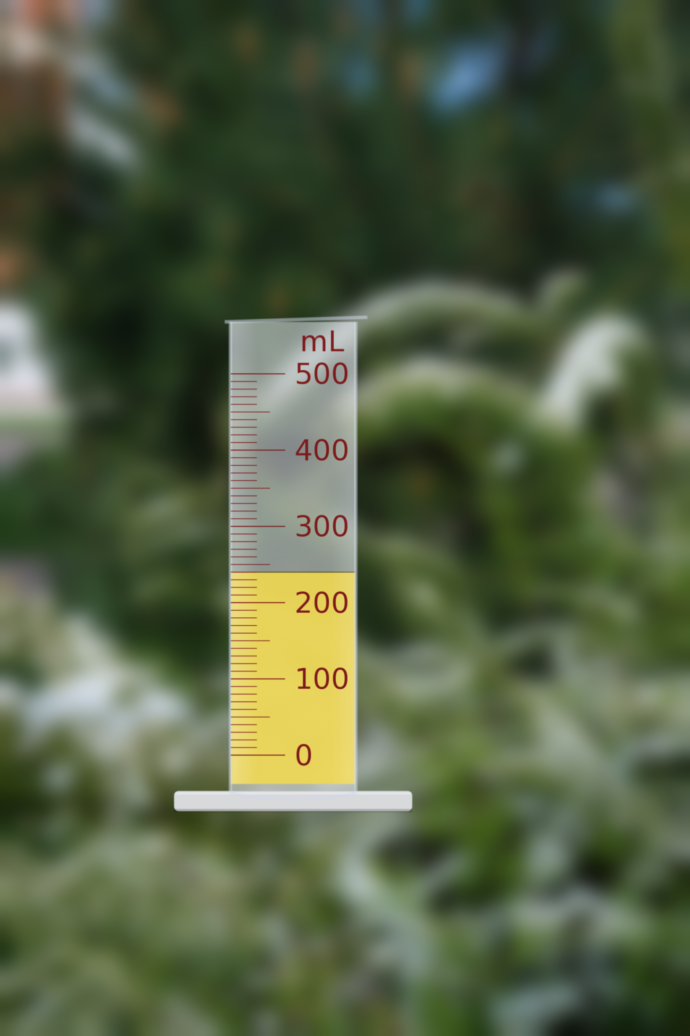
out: 240,mL
